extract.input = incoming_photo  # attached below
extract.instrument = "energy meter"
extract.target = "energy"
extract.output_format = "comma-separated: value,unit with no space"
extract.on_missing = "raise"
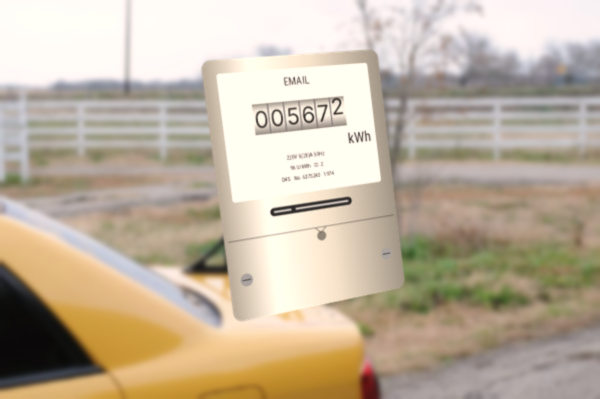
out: 5672,kWh
